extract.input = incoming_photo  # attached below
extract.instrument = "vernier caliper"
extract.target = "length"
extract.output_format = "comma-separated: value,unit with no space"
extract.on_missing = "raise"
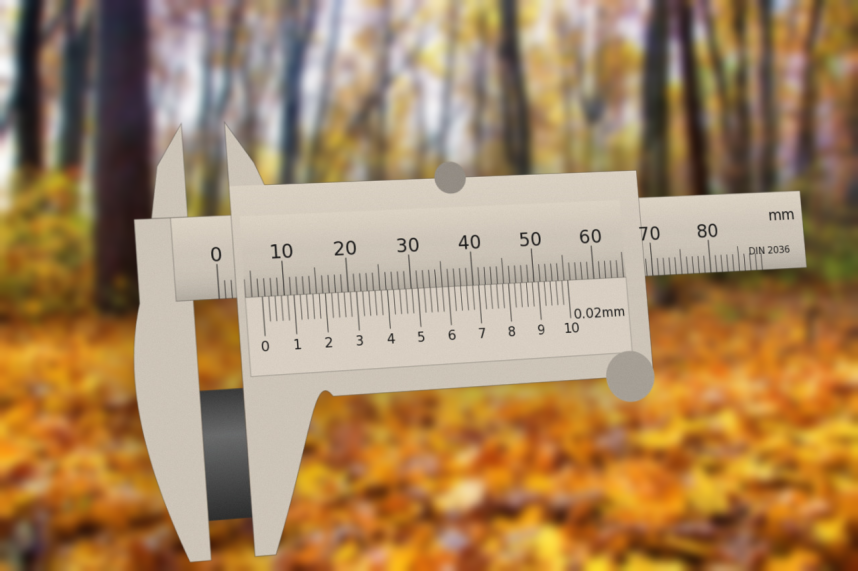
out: 6.6,mm
